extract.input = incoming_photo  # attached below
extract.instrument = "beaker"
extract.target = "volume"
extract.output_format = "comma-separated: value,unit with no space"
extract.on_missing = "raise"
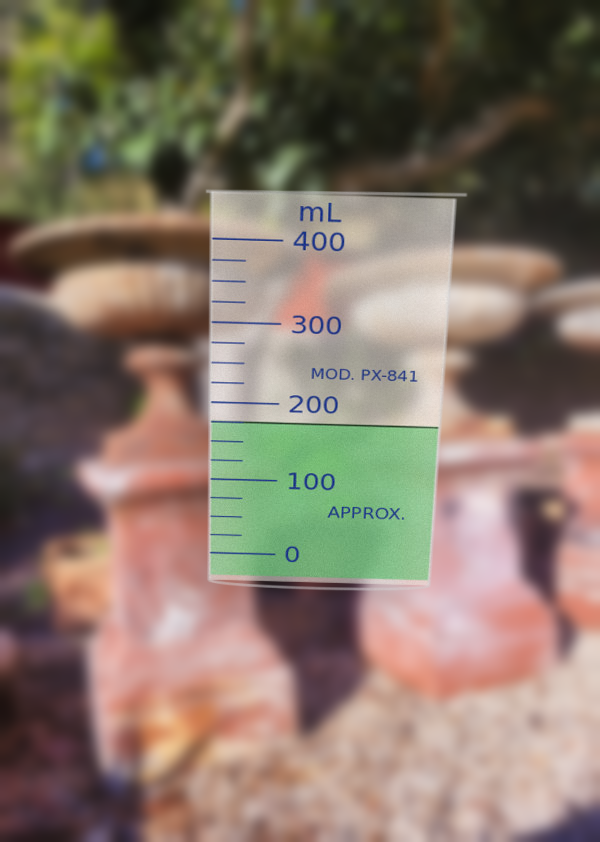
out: 175,mL
